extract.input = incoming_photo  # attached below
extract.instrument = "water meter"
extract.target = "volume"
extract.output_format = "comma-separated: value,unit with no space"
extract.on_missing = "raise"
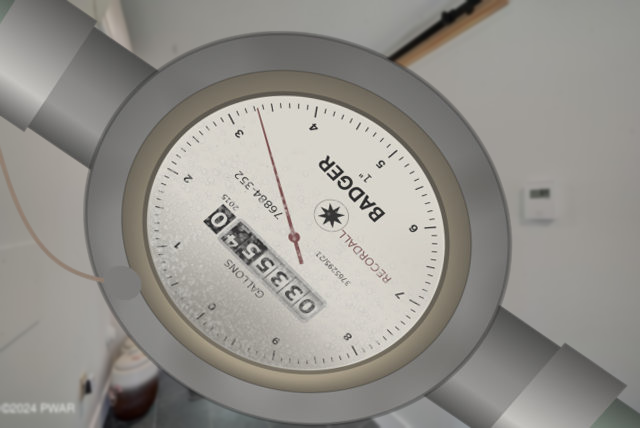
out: 335543.3,gal
